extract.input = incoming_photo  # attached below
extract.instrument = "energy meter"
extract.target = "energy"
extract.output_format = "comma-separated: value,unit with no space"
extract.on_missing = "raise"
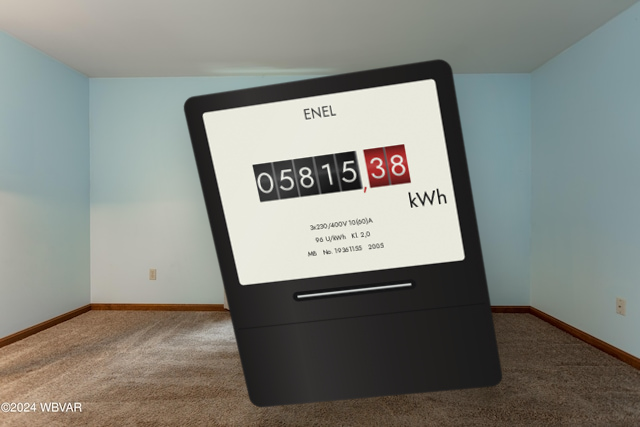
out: 5815.38,kWh
